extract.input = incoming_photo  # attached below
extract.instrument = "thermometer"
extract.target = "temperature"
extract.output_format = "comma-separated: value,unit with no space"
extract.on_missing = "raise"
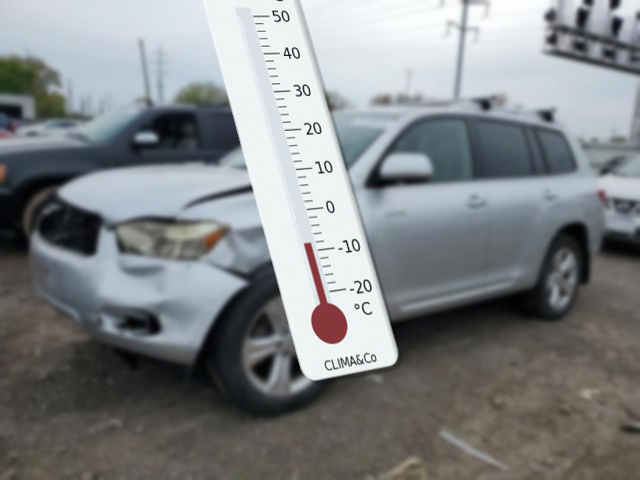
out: -8,°C
